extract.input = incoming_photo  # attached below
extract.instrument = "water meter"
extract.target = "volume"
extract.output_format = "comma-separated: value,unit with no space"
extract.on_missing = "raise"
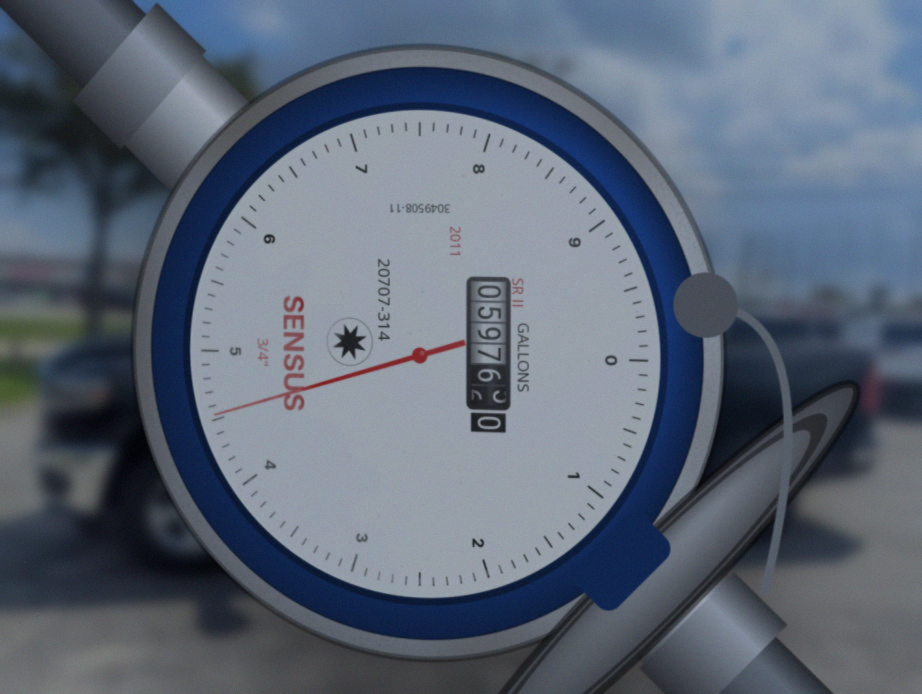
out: 597654.5,gal
